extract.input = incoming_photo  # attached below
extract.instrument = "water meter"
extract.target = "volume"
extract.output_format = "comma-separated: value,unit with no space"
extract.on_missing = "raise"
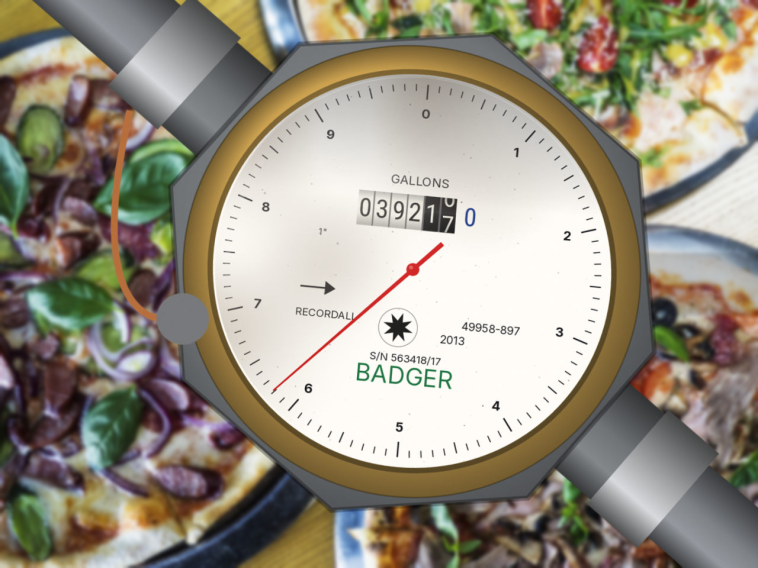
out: 392166.2,gal
